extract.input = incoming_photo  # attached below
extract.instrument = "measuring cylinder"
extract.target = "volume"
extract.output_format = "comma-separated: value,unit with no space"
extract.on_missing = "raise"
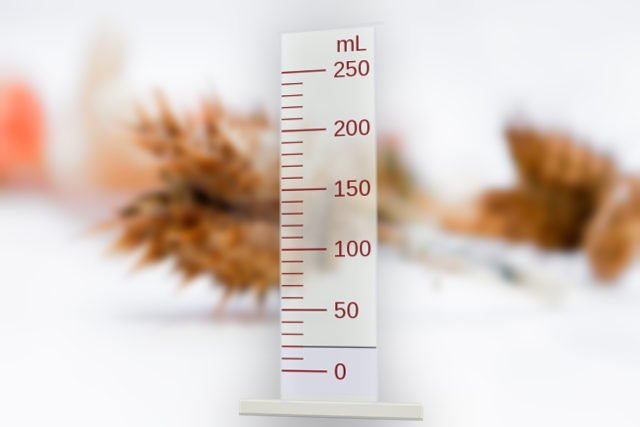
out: 20,mL
